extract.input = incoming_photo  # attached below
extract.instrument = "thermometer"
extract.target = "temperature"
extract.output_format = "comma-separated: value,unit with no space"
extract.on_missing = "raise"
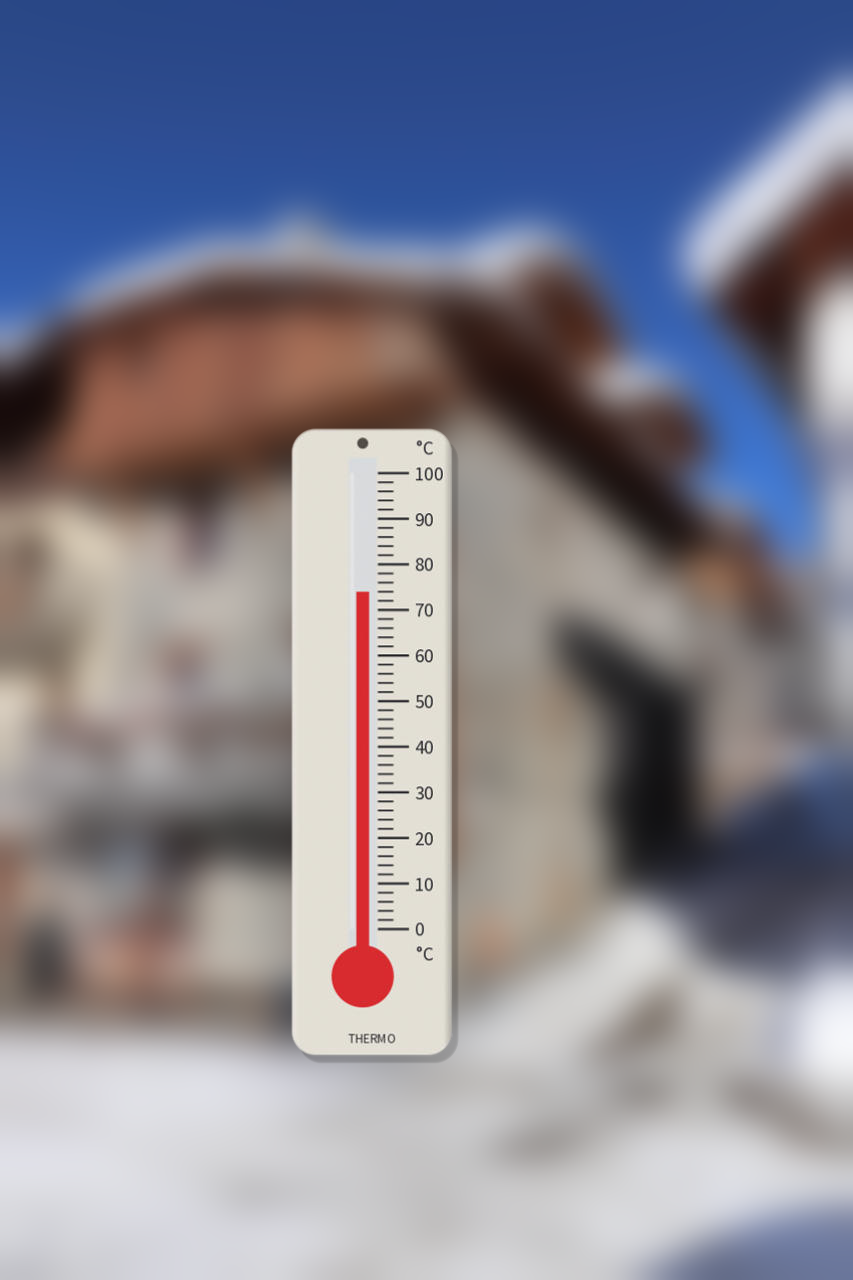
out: 74,°C
